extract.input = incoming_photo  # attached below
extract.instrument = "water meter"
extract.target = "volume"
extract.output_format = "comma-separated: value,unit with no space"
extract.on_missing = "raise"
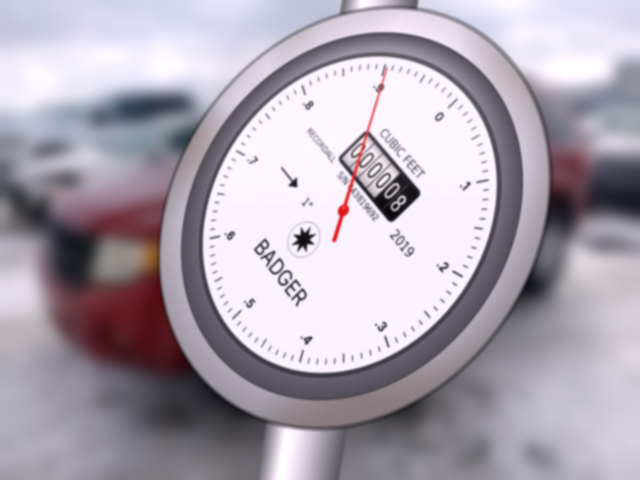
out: 7.90,ft³
